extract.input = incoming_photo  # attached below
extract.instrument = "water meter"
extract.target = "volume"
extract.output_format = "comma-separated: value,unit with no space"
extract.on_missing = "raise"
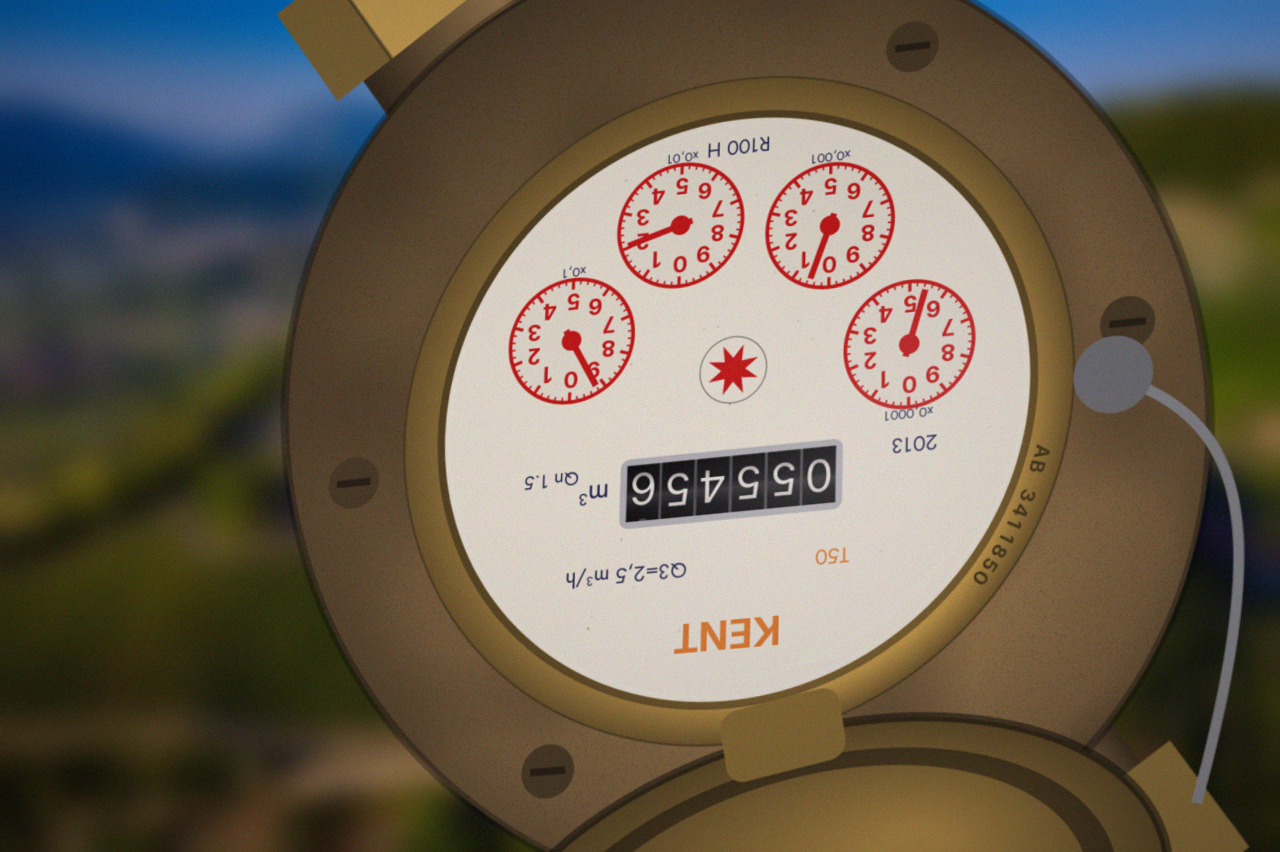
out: 55455.9205,m³
